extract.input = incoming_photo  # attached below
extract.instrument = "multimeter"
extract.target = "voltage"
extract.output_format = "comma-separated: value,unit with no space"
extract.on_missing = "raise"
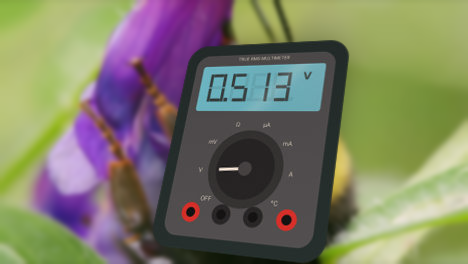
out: 0.513,V
